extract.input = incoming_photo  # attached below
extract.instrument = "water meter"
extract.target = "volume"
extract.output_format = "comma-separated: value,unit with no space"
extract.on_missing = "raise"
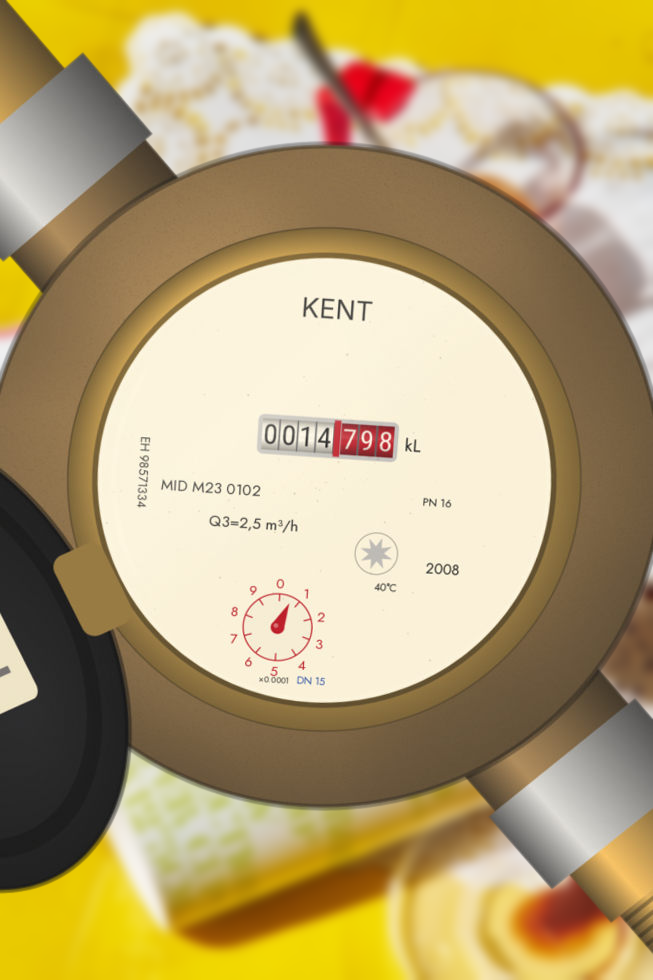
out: 14.7980,kL
